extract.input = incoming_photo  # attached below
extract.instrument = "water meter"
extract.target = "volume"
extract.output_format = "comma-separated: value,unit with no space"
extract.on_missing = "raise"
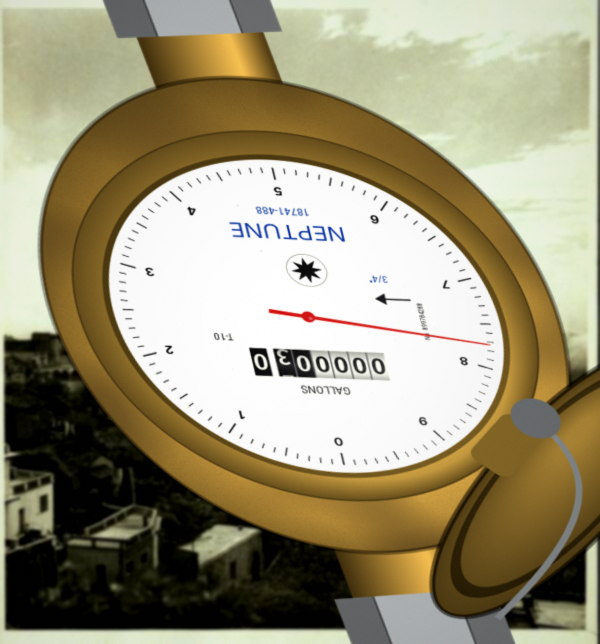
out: 27.7,gal
